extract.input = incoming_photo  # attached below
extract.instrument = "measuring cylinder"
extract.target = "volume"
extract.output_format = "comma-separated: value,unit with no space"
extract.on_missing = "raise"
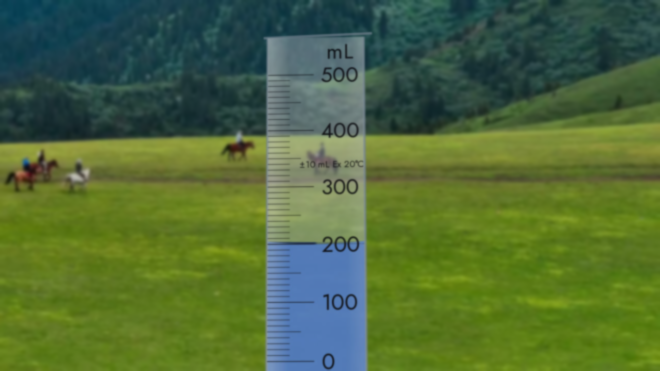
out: 200,mL
